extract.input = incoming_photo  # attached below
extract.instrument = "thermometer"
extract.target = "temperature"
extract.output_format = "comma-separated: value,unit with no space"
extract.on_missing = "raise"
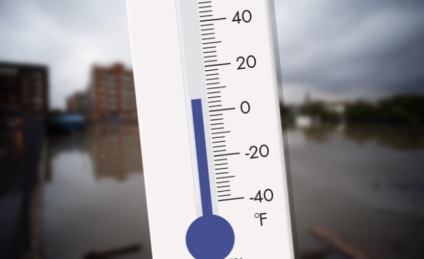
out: 6,°F
